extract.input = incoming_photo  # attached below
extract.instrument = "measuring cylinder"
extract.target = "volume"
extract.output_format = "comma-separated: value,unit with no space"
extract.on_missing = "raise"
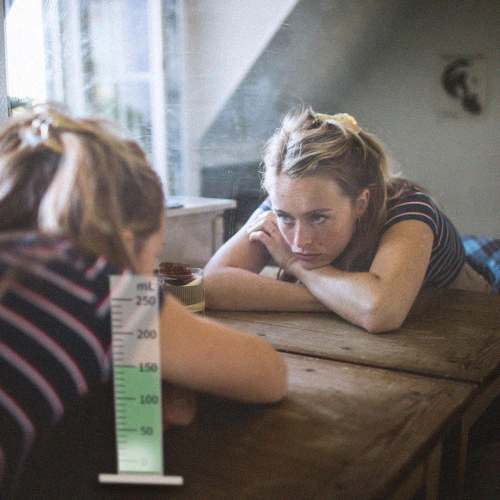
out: 150,mL
